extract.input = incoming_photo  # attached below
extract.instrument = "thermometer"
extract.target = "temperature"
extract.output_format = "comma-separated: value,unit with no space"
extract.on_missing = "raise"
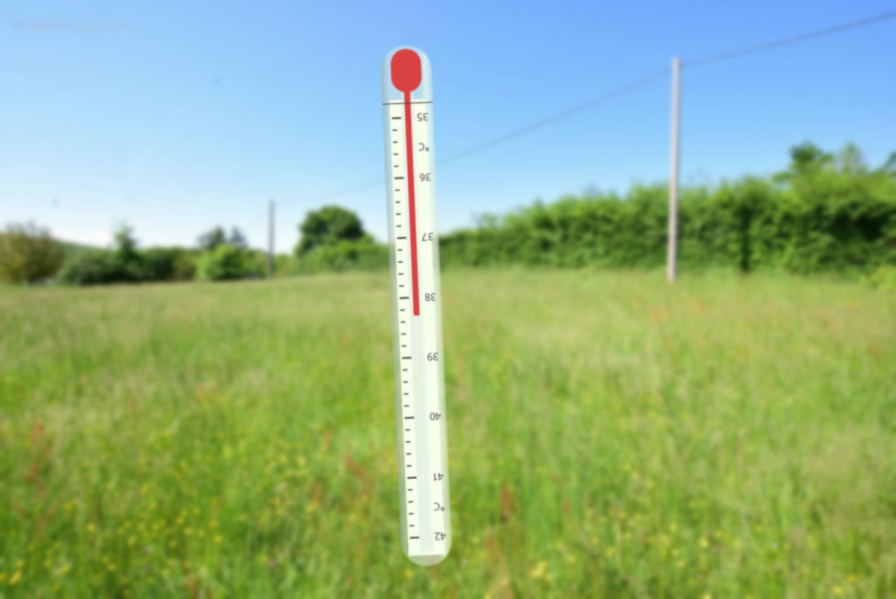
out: 38.3,°C
